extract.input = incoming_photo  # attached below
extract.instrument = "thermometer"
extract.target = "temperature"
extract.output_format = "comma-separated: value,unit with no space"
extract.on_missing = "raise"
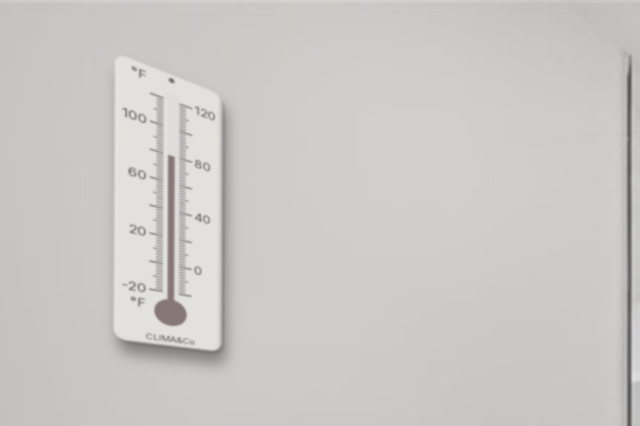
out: 80,°F
